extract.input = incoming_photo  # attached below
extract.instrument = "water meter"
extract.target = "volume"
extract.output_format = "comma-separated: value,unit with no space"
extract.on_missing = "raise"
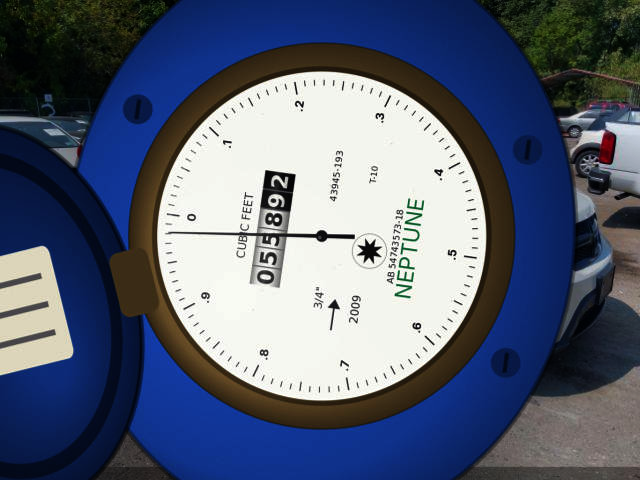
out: 55891.98,ft³
